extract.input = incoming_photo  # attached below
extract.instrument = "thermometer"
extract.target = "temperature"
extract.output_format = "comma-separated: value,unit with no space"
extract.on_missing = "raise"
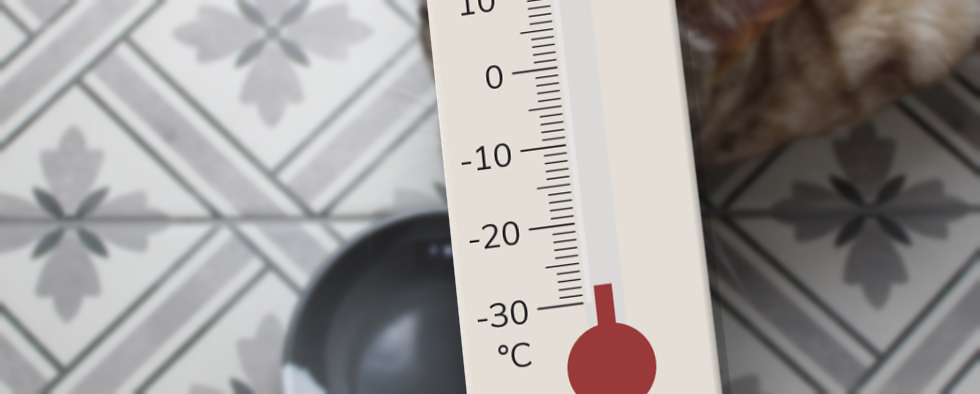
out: -28,°C
